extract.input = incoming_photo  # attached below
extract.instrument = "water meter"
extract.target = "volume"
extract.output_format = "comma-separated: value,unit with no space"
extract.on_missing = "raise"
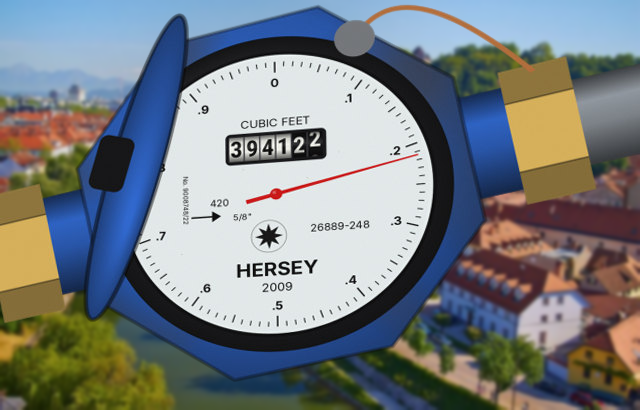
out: 394122.21,ft³
